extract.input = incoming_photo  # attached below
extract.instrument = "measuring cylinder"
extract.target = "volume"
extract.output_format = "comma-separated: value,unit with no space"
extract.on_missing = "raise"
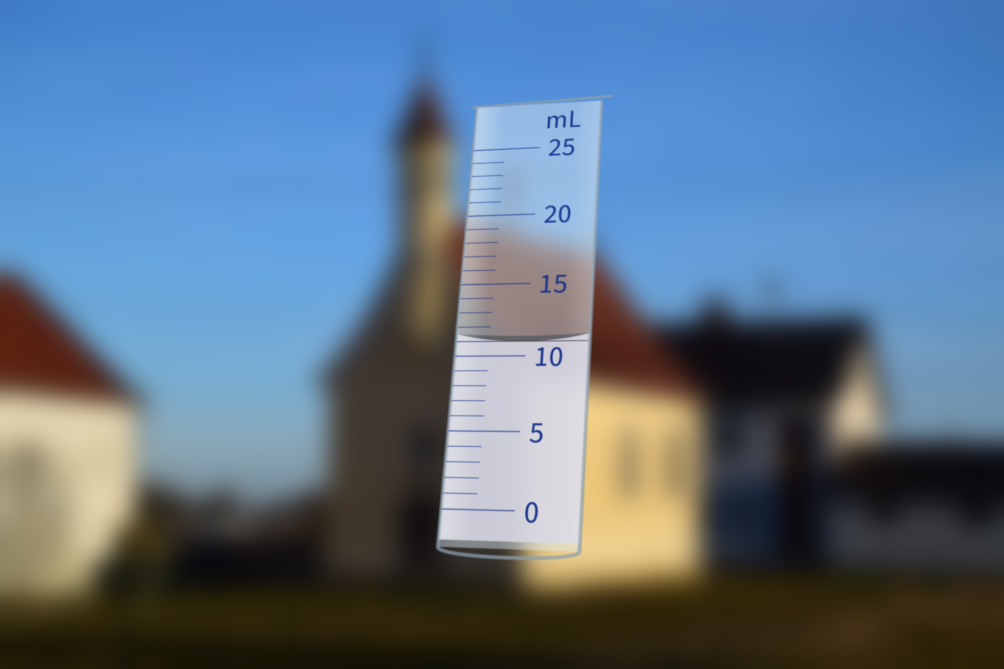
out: 11,mL
